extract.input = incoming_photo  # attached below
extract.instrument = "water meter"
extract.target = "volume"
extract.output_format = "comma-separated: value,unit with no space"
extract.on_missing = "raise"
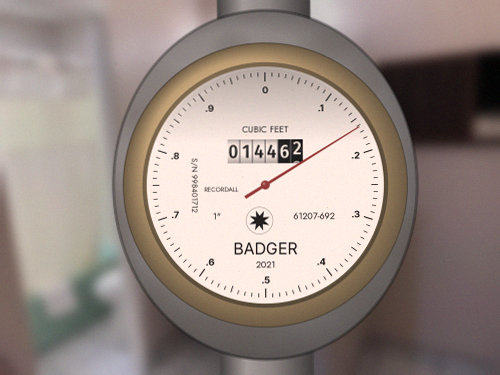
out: 14462.16,ft³
